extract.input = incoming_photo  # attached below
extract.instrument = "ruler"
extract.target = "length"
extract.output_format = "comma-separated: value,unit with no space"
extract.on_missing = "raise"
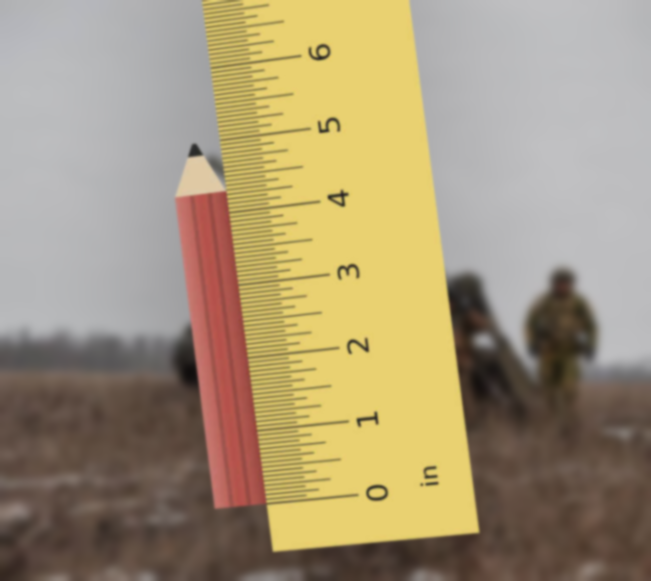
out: 5,in
